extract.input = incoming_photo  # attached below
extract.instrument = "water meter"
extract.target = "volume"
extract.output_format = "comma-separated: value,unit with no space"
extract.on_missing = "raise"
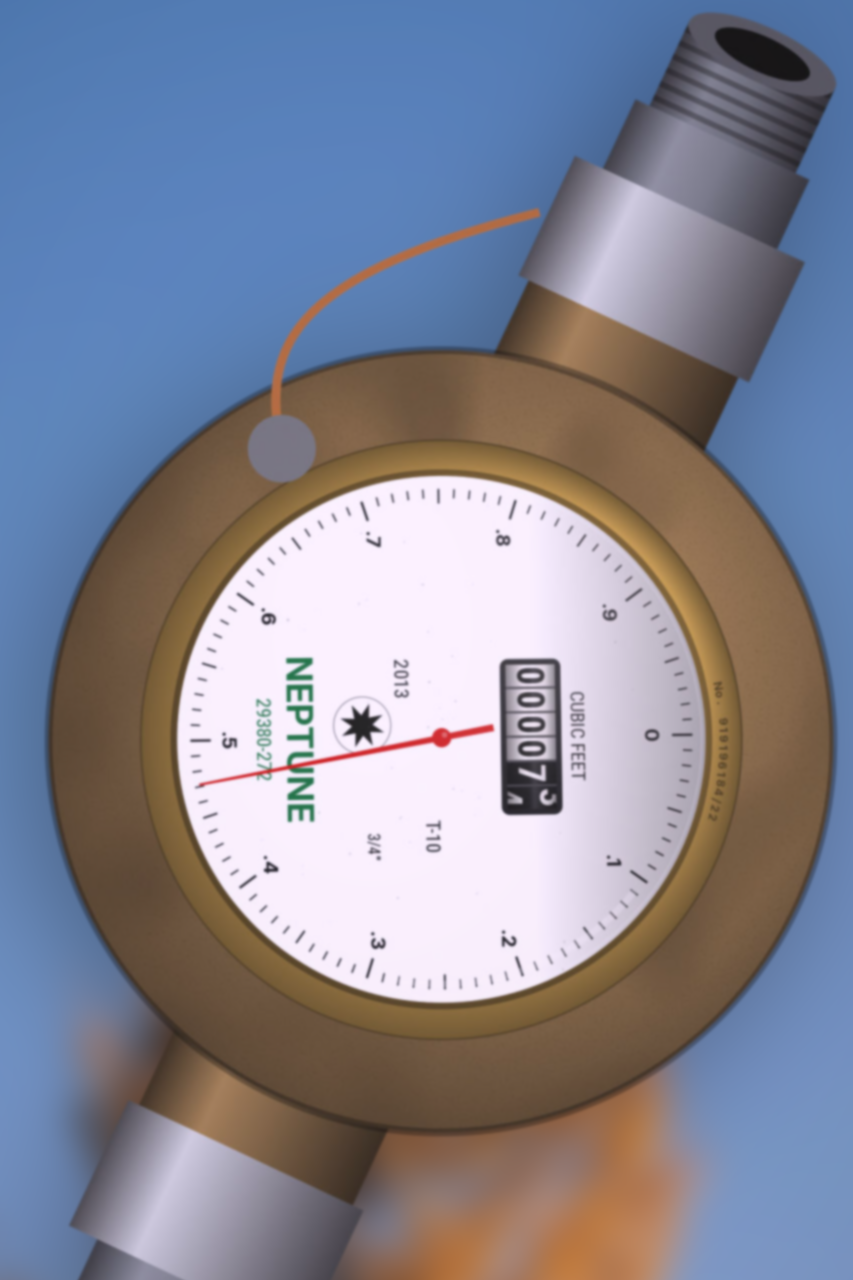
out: 73.47,ft³
